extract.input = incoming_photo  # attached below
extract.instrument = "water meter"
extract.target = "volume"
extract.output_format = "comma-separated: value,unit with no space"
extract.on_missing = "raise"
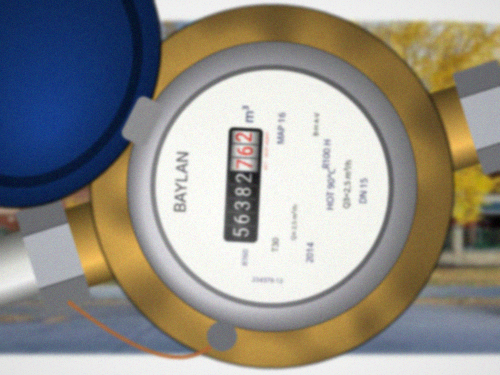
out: 56382.762,m³
